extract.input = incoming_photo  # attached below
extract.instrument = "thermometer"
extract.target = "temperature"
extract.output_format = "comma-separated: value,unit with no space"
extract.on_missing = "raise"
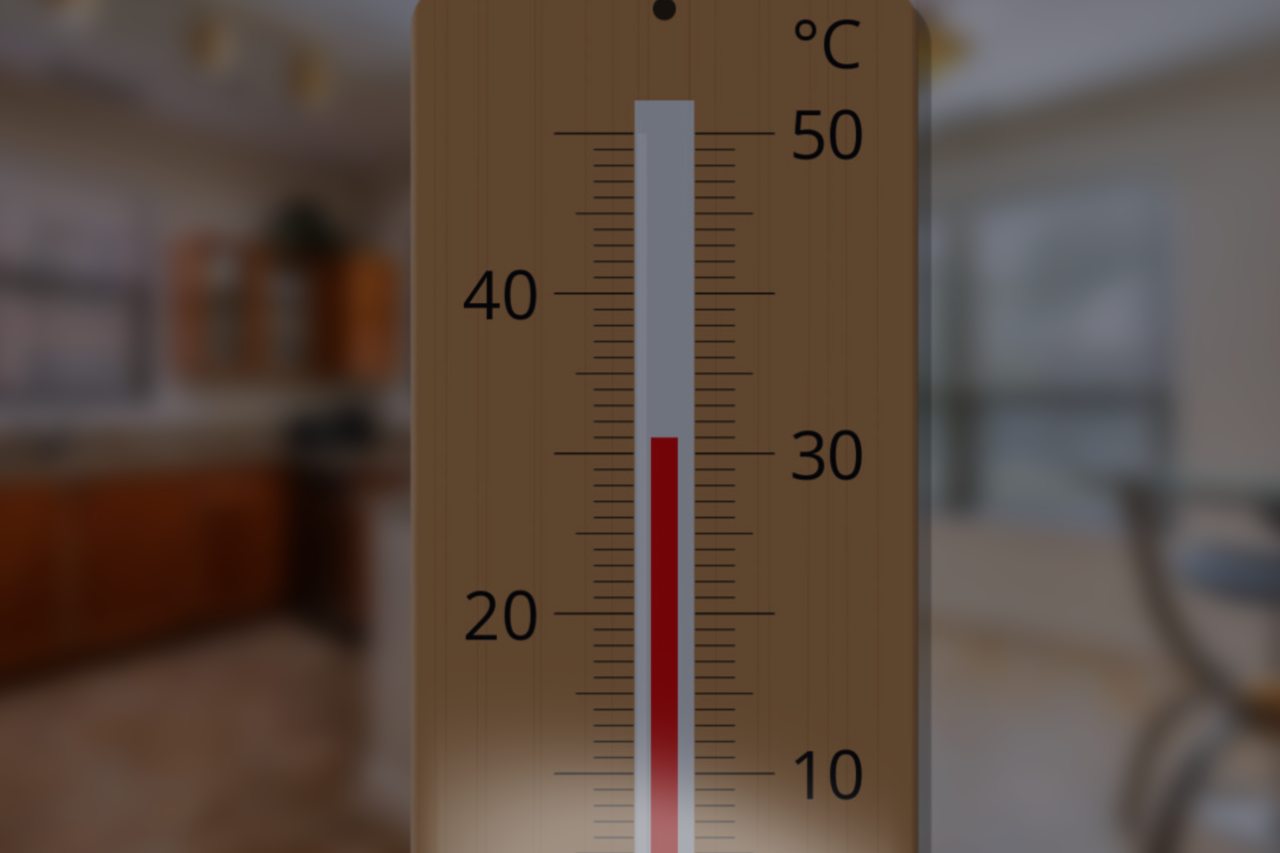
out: 31,°C
